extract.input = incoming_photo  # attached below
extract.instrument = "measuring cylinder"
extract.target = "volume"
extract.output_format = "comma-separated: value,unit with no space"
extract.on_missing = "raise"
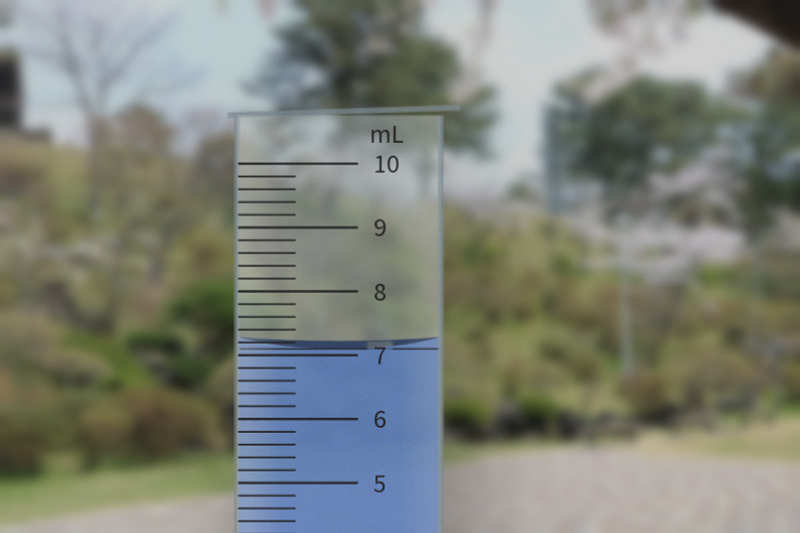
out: 7.1,mL
